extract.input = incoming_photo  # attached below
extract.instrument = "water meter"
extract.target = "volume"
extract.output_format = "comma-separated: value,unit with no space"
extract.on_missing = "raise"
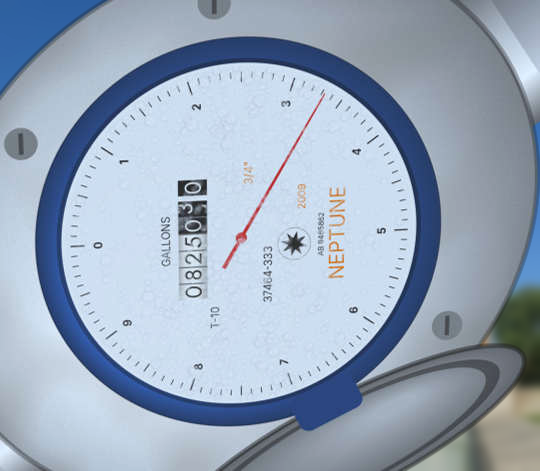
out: 825033.3,gal
